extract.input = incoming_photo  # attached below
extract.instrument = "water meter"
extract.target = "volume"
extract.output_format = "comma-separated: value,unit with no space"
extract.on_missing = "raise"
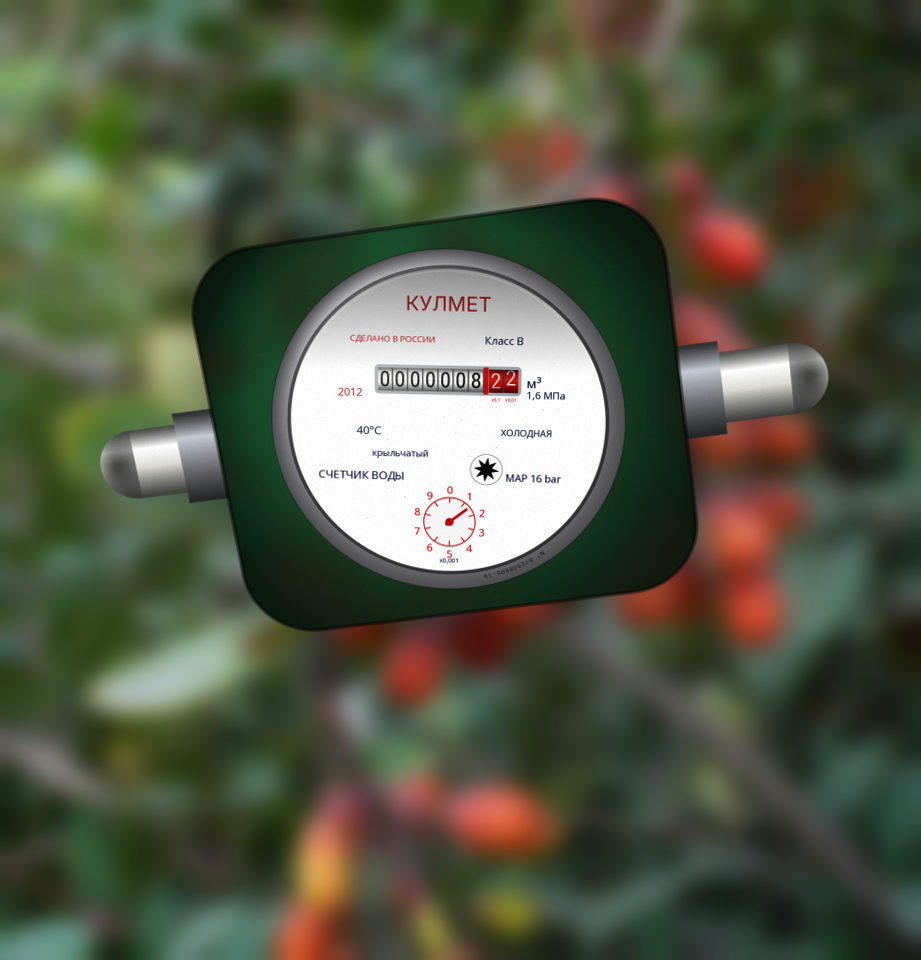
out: 8.221,m³
